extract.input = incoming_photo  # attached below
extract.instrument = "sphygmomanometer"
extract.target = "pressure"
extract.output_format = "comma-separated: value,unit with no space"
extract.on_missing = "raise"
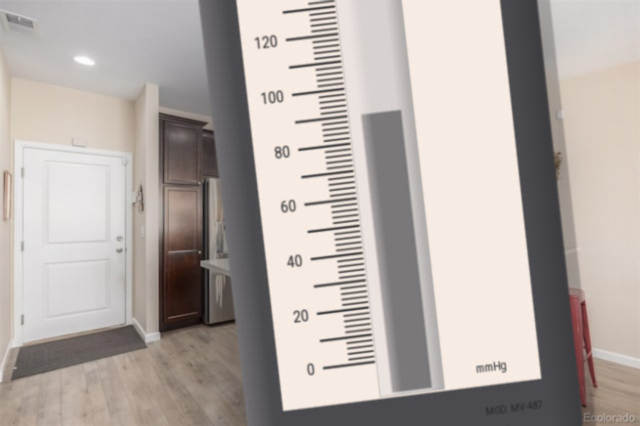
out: 90,mmHg
